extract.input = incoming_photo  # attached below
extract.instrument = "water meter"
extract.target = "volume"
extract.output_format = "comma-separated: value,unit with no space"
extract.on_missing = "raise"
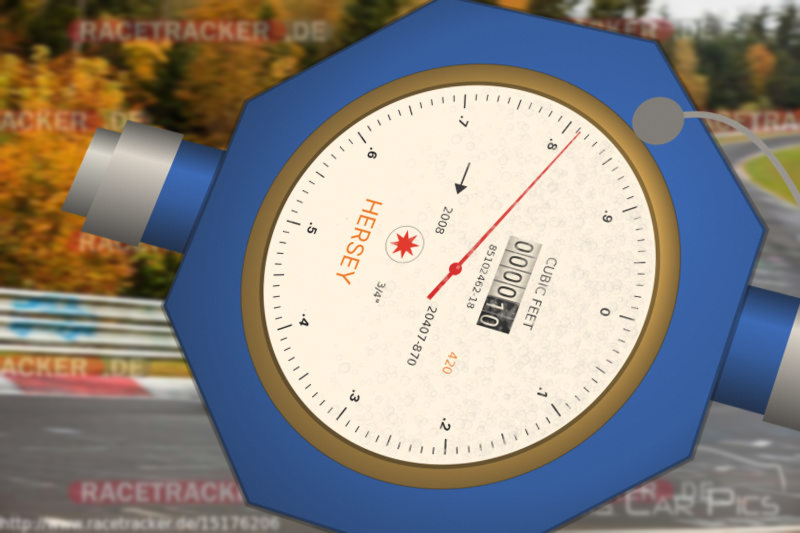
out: 9.81,ft³
